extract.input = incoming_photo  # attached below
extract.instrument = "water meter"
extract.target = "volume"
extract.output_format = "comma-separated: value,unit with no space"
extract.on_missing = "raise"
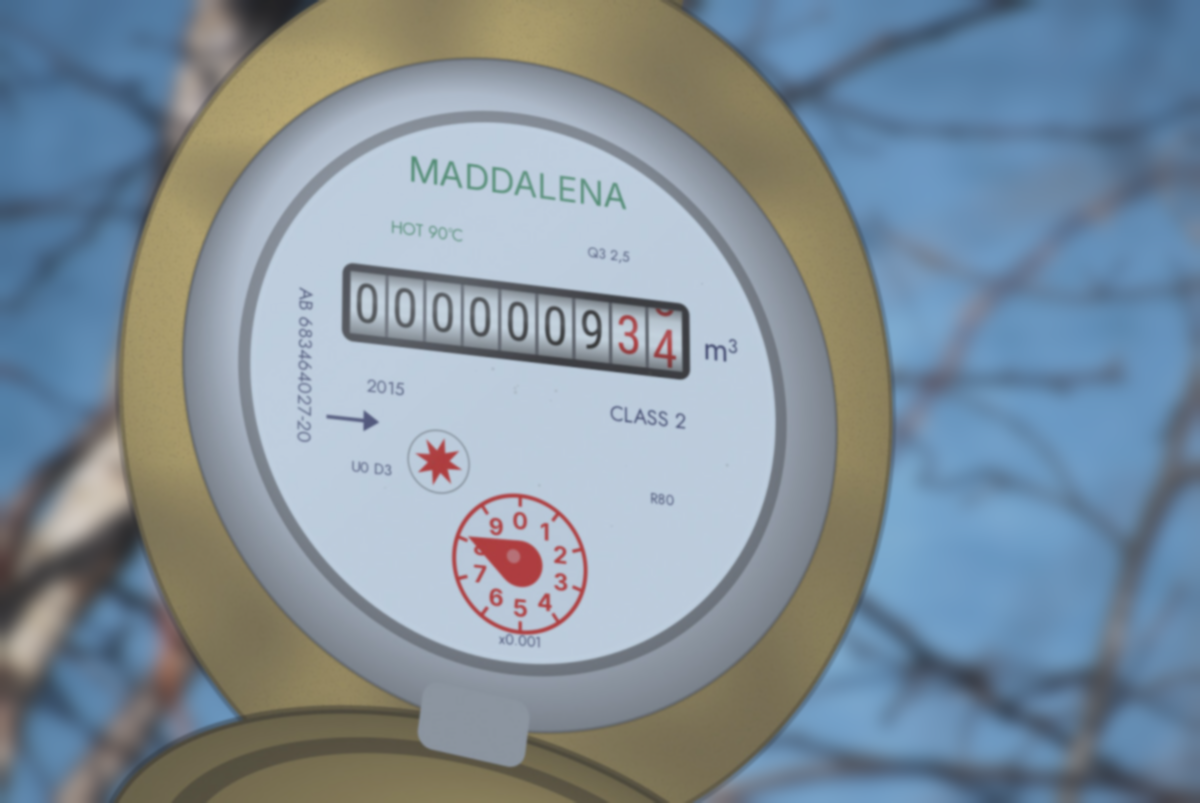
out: 9.338,m³
